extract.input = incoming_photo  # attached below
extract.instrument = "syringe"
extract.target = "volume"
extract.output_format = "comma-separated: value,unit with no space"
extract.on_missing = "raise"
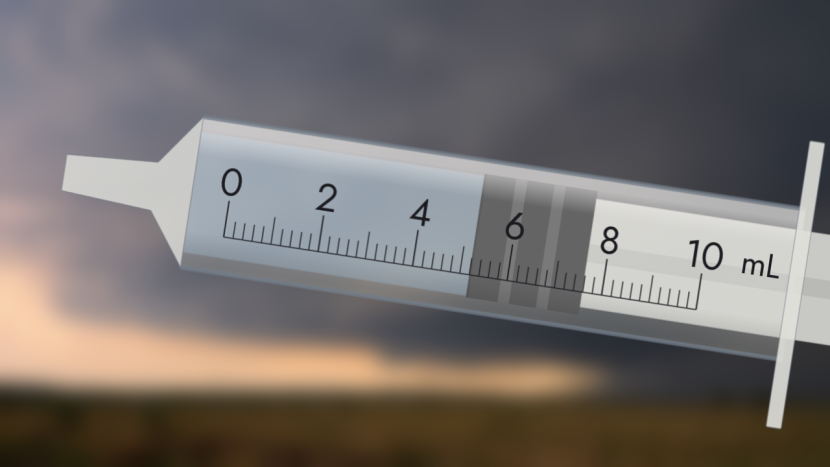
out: 5.2,mL
